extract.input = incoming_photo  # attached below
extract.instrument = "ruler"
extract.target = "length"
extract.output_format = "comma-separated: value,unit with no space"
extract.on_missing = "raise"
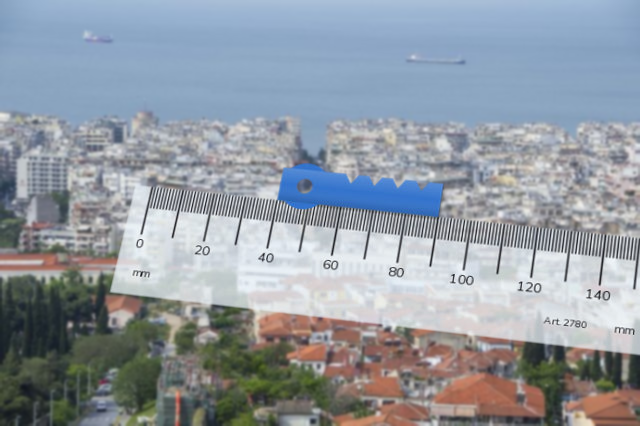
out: 50,mm
